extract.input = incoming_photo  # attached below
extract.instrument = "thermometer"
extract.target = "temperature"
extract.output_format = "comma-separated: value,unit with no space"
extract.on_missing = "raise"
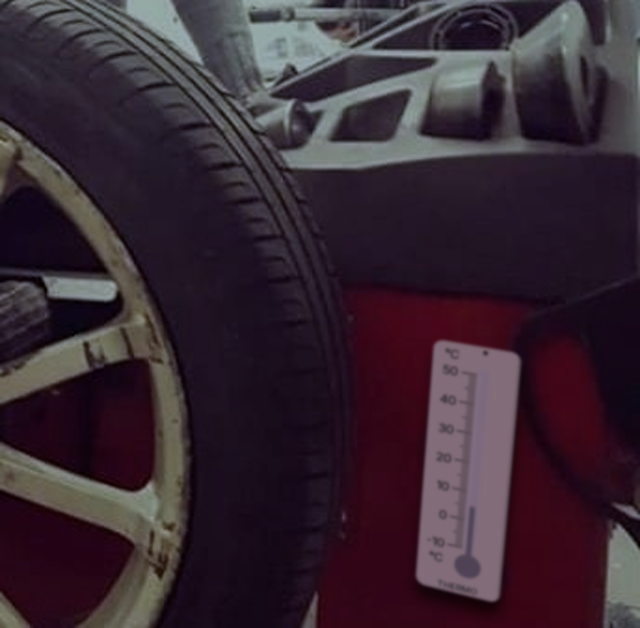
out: 5,°C
